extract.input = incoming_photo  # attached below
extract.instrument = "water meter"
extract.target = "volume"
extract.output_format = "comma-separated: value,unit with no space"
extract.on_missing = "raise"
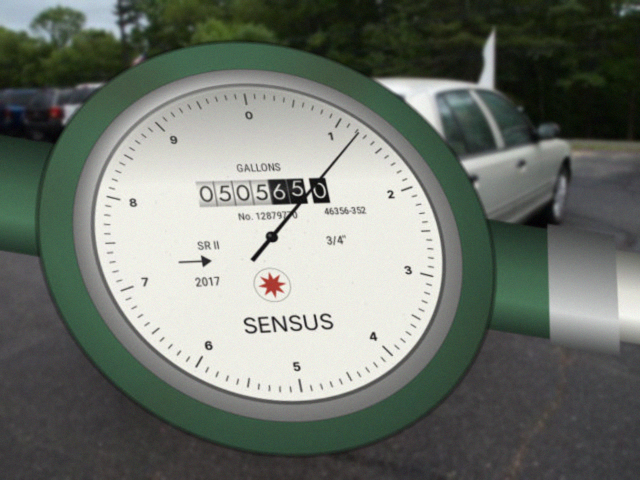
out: 505651.2,gal
